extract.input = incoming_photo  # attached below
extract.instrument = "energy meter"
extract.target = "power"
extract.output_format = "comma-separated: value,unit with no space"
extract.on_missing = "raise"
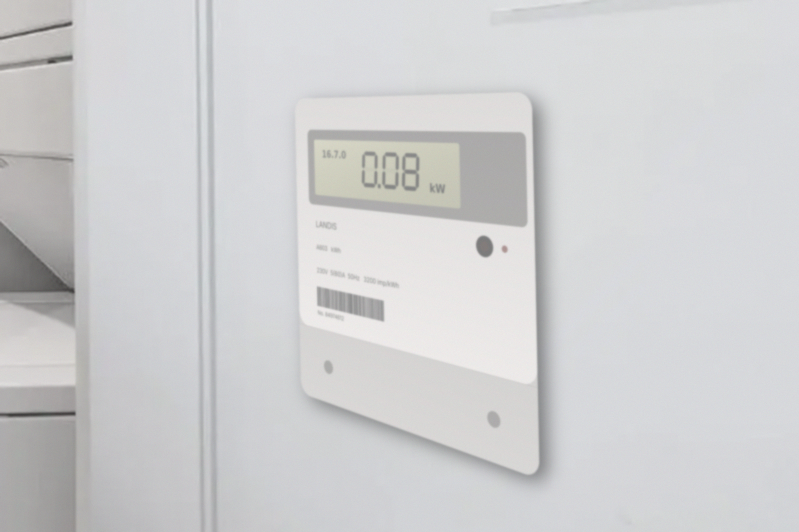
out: 0.08,kW
